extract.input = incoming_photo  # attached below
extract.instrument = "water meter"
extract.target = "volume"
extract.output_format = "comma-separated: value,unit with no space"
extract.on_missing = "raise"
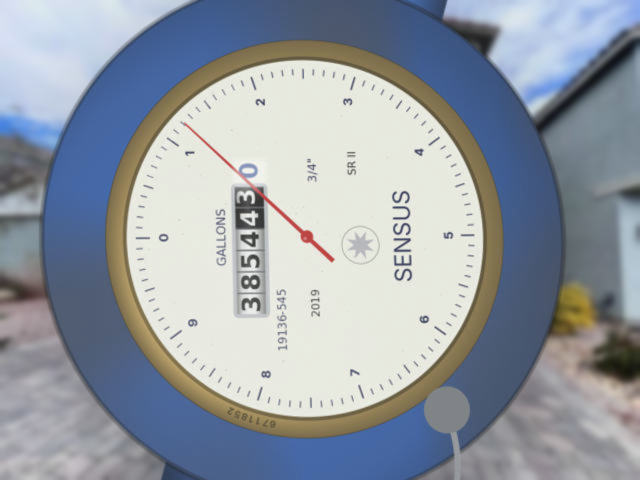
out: 3854431.2,gal
